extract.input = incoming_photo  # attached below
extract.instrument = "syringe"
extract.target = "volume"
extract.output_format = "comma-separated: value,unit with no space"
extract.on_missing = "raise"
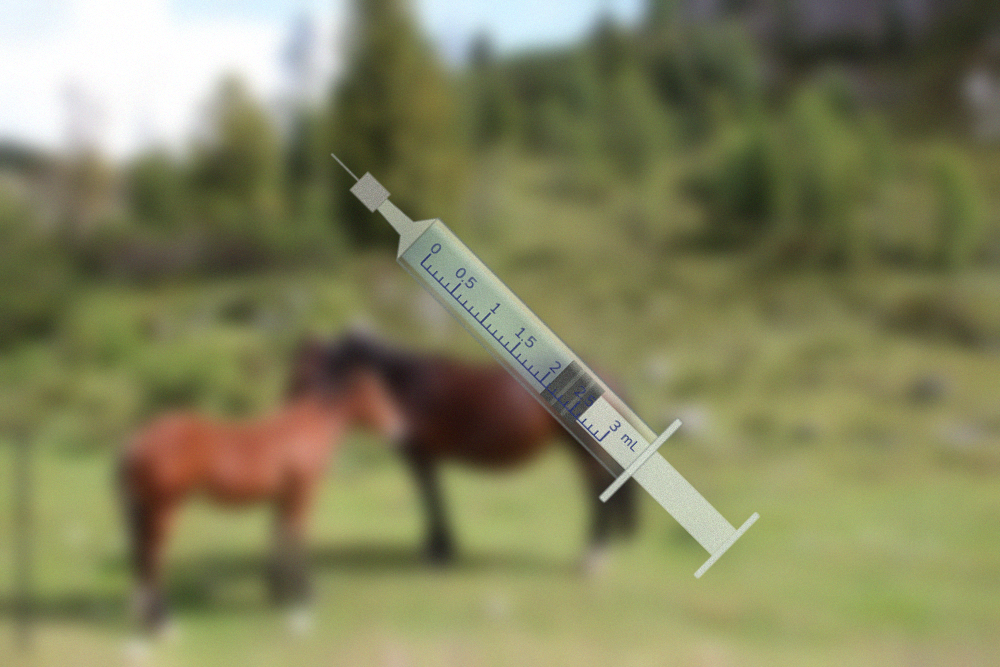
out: 2.1,mL
